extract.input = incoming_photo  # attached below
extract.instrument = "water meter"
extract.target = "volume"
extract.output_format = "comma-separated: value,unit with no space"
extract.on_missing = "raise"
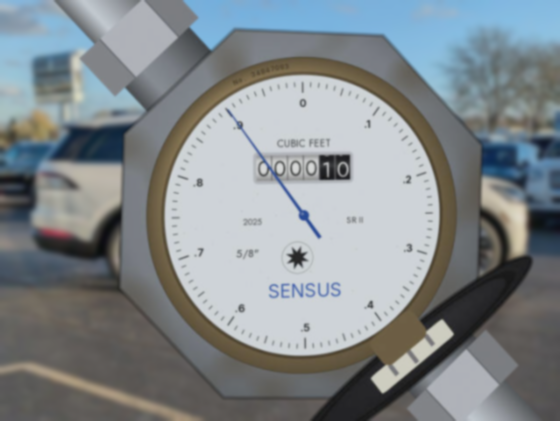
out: 9.90,ft³
